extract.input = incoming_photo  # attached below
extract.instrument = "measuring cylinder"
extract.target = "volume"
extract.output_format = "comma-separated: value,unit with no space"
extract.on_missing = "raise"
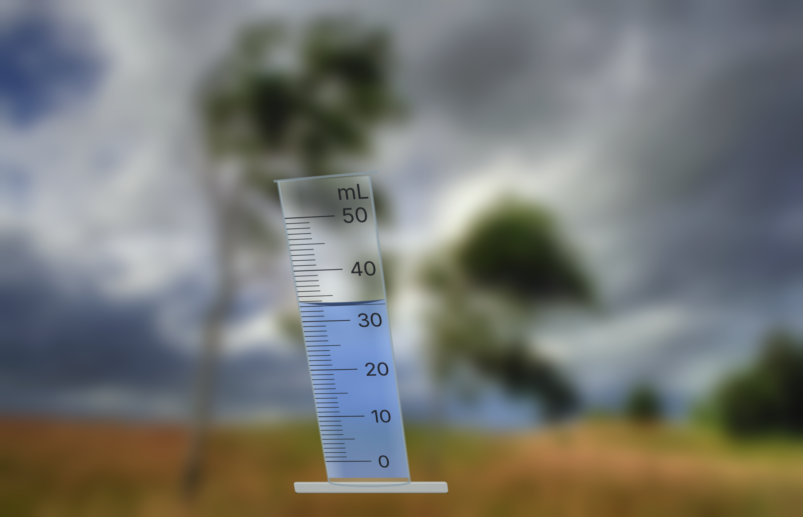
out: 33,mL
